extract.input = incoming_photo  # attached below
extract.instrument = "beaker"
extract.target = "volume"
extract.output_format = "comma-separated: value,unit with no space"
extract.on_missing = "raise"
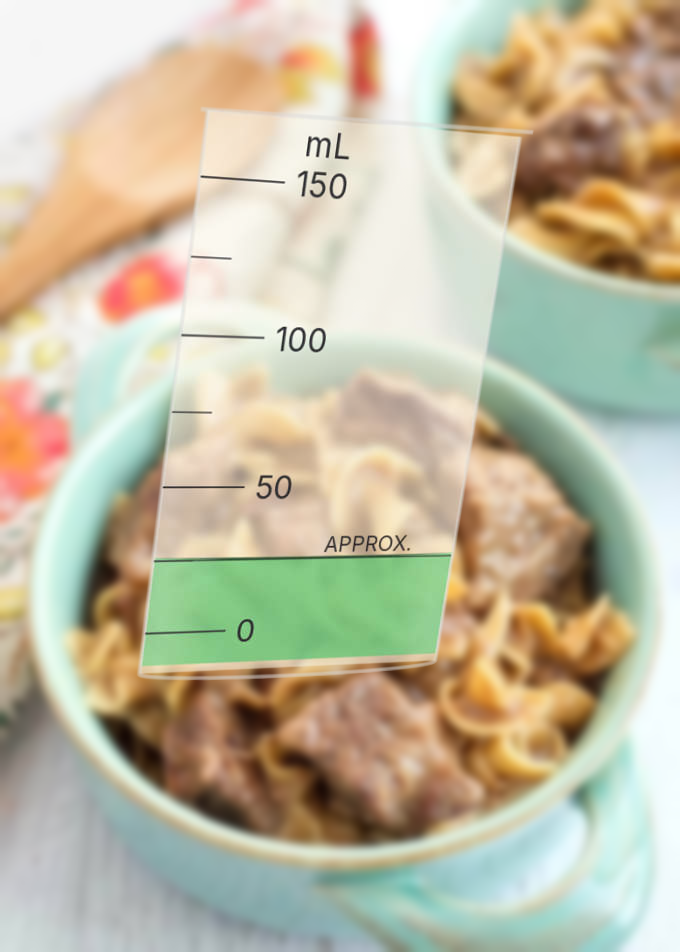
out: 25,mL
